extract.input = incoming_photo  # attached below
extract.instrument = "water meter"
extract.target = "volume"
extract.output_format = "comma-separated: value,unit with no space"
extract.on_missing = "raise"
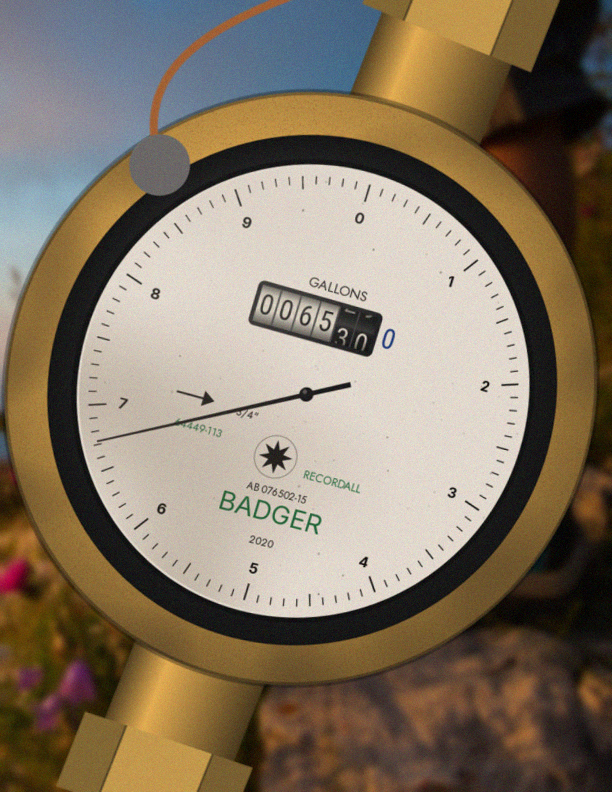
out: 65296.7,gal
